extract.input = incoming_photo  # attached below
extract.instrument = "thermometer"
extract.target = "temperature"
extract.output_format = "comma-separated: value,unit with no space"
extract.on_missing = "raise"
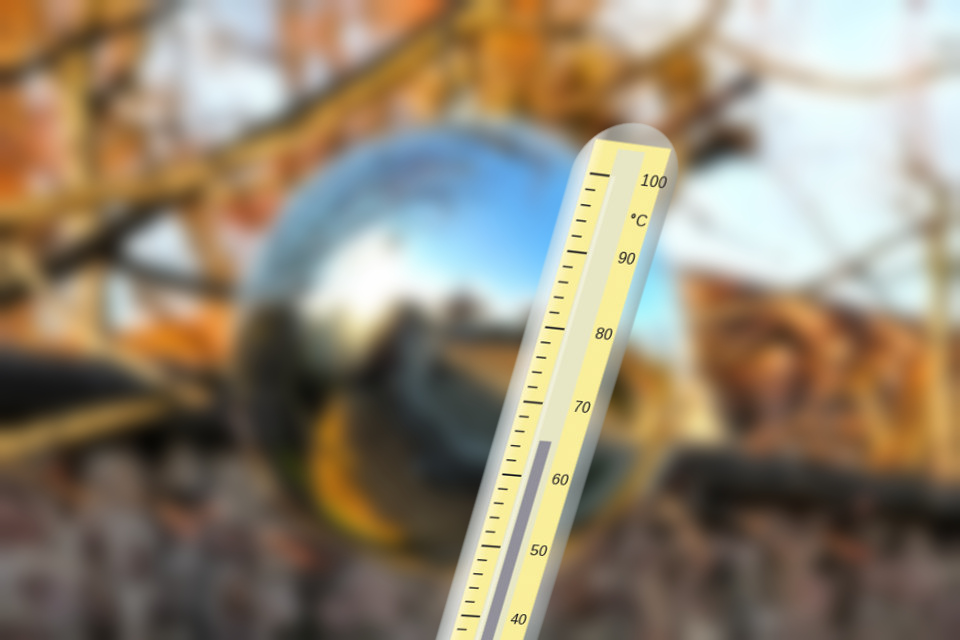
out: 65,°C
